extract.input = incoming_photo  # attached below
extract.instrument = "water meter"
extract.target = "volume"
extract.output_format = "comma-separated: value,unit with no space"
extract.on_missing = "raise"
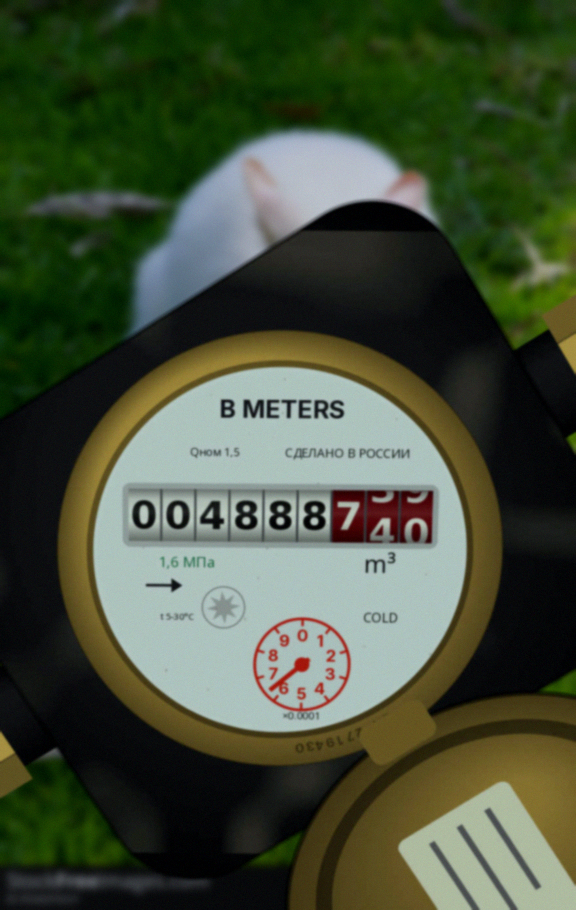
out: 4888.7396,m³
